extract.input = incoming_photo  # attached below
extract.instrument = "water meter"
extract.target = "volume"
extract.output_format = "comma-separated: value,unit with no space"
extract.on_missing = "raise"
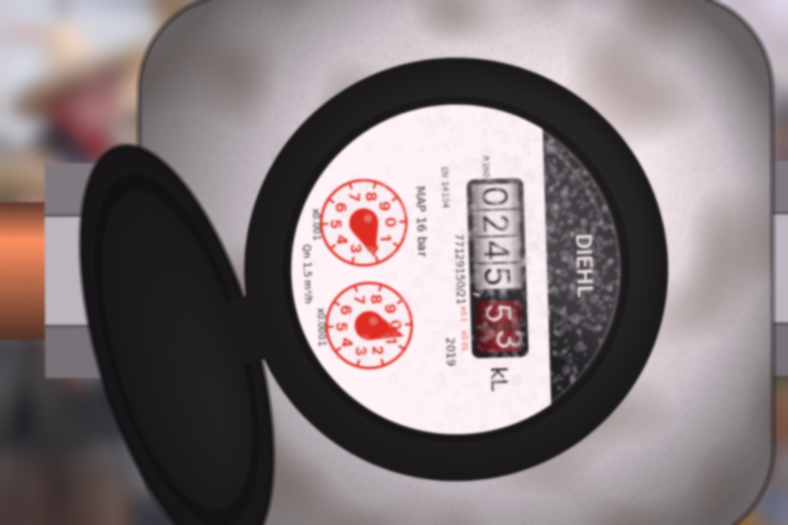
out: 245.5320,kL
